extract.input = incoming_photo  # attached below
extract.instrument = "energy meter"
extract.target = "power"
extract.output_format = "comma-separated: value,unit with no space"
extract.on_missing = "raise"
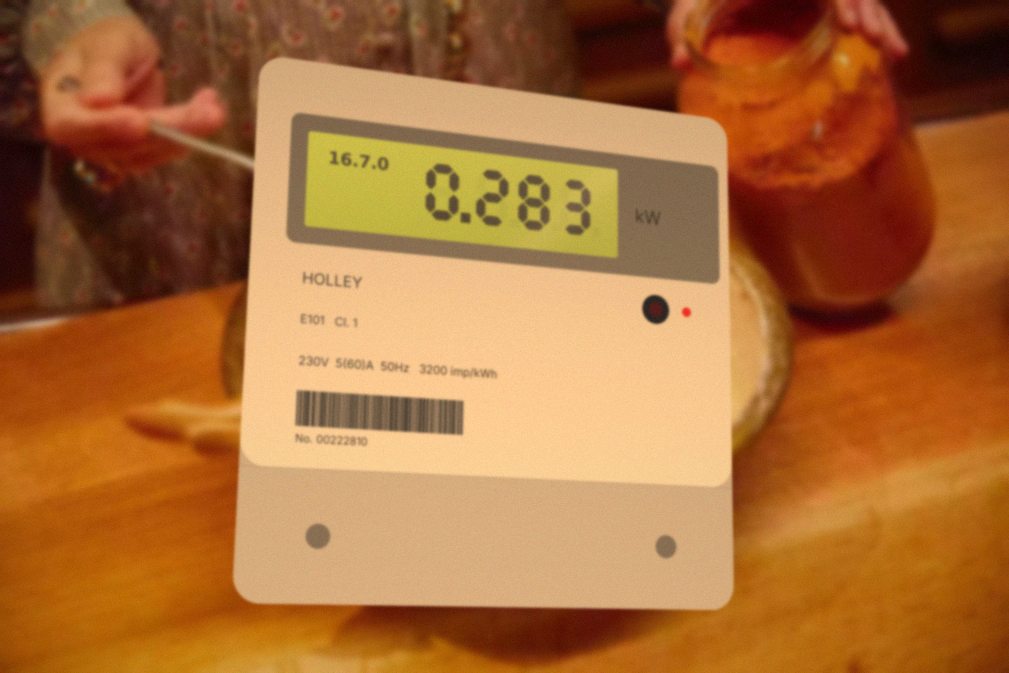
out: 0.283,kW
